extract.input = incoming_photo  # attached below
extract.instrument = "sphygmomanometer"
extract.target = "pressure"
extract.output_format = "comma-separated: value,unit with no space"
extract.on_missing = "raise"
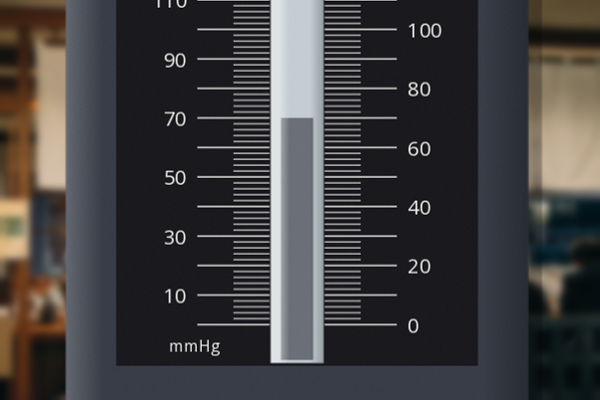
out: 70,mmHg
